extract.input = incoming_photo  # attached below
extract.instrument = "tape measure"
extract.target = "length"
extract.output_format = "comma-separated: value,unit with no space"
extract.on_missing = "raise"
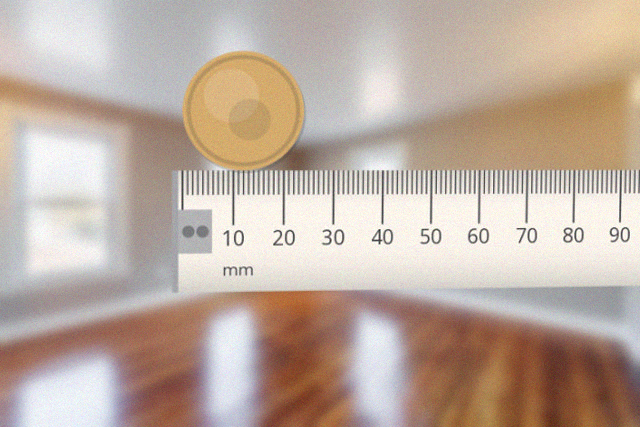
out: 24,mm
